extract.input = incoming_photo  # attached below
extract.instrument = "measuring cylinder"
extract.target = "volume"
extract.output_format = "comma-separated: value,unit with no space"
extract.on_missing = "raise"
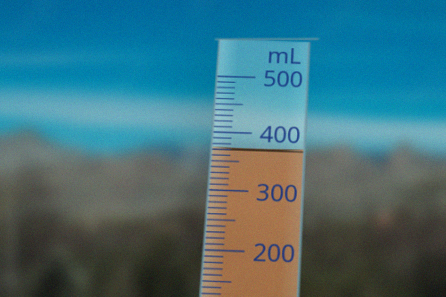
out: 370,mL
